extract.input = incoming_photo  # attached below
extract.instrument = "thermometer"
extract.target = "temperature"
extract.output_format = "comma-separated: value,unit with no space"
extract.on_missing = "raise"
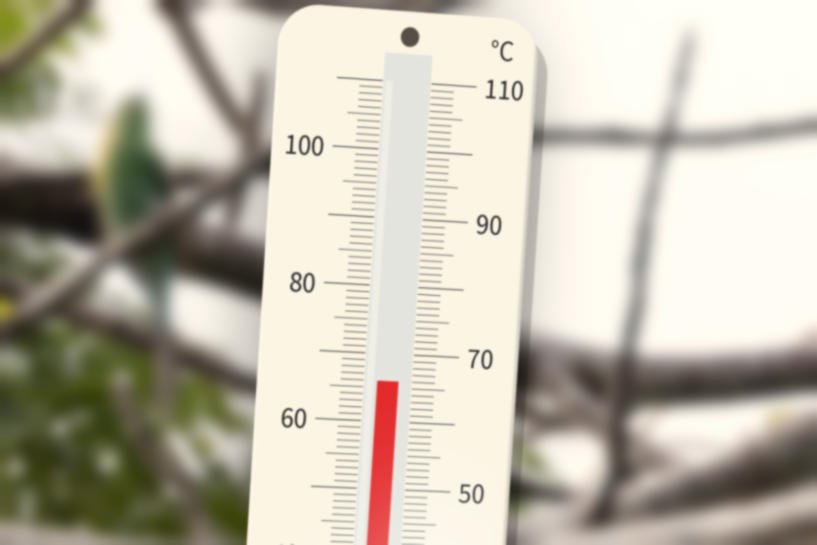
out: 66,°C
